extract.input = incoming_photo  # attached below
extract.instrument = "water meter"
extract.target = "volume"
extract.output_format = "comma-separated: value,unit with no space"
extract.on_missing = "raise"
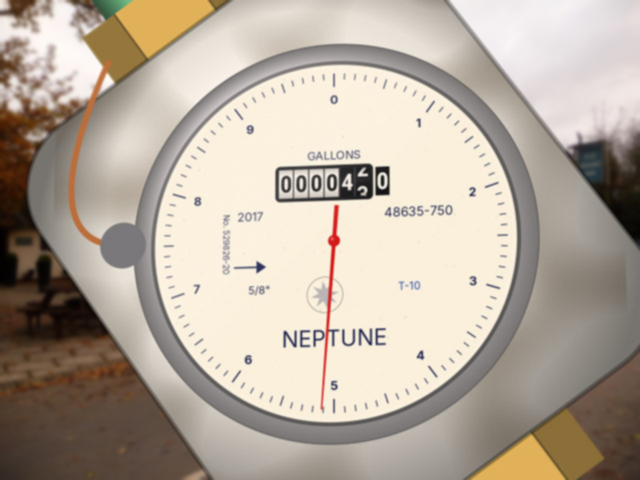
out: 425.1,gal
